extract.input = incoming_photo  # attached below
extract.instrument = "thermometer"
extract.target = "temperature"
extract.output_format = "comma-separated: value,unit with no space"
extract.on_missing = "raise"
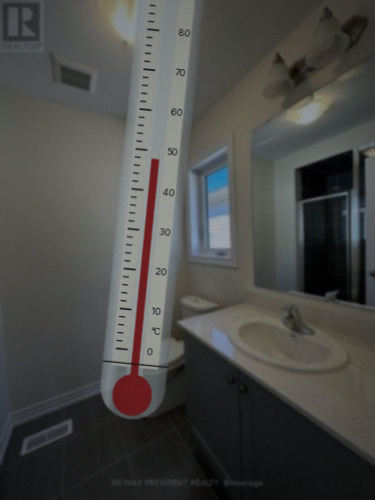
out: 48,°C
